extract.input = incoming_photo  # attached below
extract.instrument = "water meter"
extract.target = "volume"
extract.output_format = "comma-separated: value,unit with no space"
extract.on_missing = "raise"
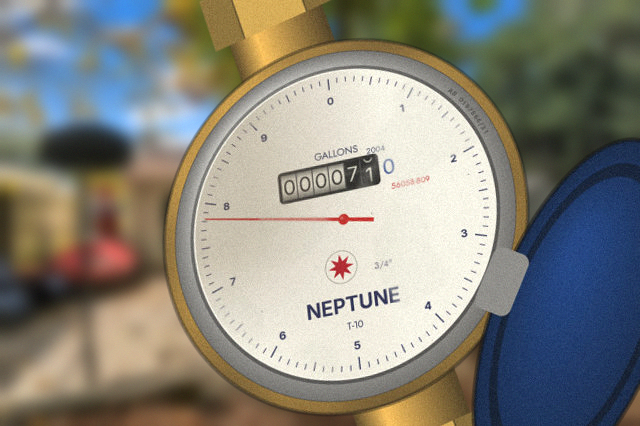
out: 707.8,gal
